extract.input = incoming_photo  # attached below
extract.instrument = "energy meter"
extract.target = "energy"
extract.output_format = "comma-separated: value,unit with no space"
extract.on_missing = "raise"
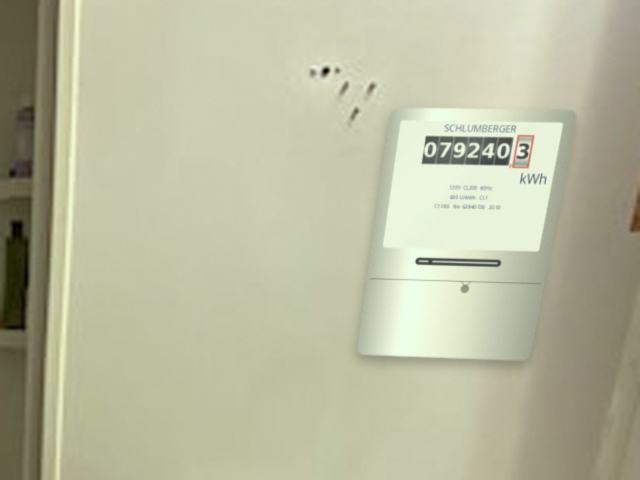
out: 79240.3,kWh
